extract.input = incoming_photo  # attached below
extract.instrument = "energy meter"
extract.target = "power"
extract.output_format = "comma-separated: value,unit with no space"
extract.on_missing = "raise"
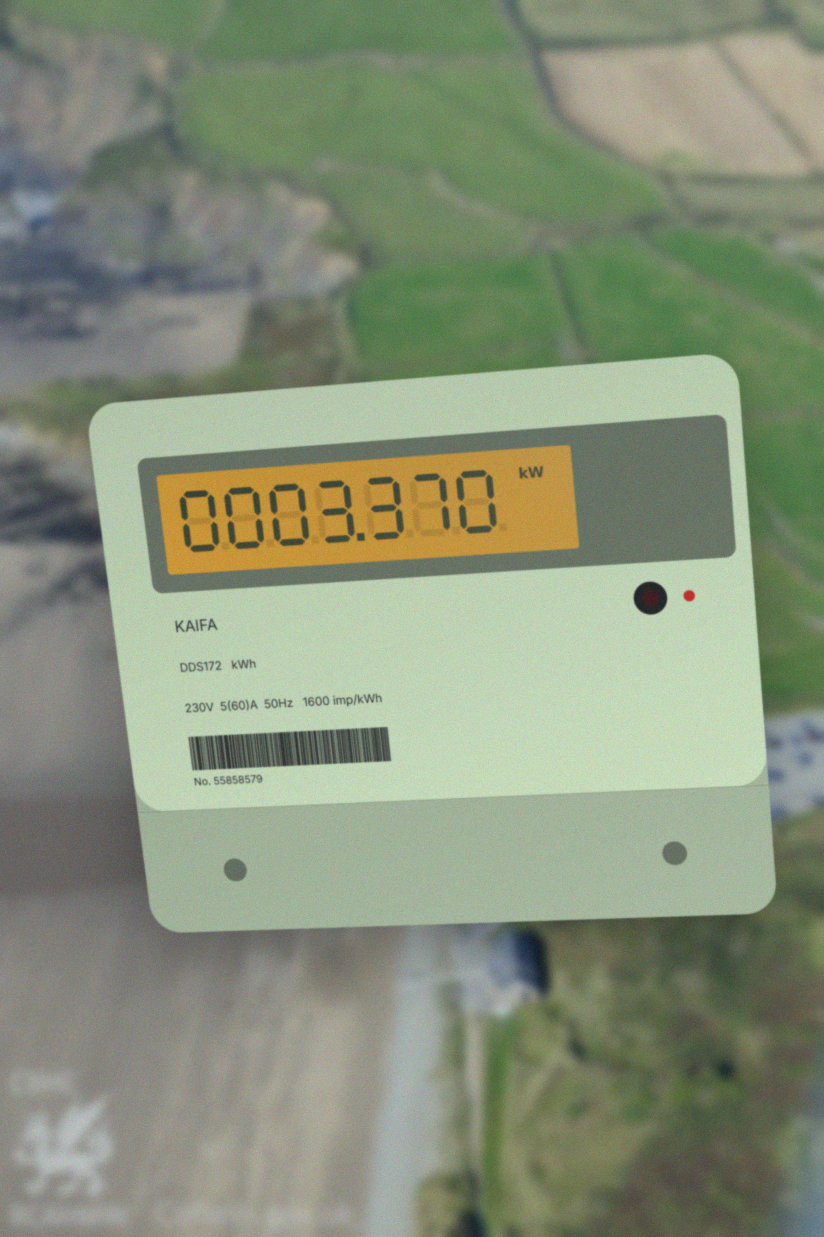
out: 3.370,kW
